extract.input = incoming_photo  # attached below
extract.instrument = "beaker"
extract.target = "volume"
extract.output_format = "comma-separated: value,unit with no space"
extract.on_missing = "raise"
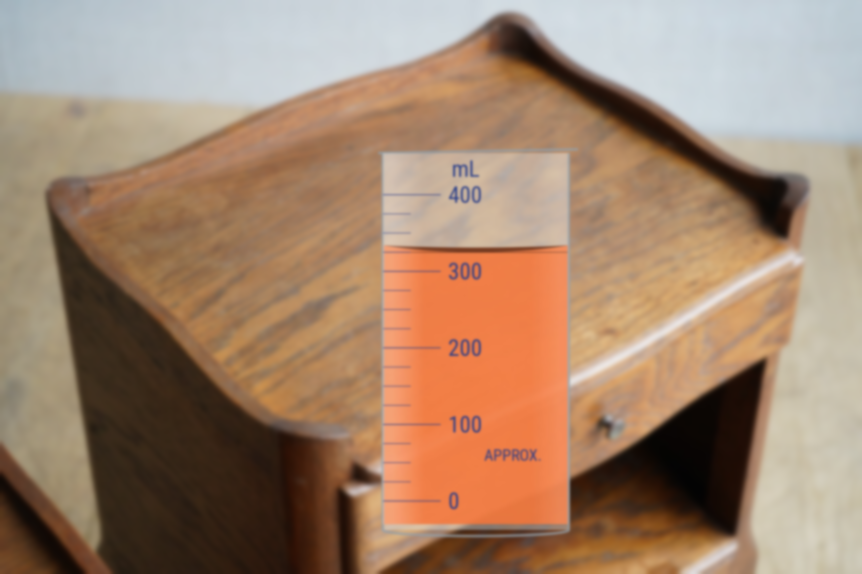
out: 325,mL
